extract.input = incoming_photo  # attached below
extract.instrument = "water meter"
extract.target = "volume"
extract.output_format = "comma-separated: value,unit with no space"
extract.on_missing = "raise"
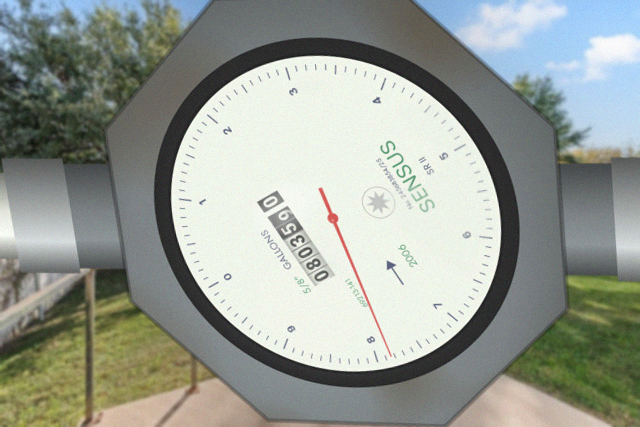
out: 803587.8,gal
